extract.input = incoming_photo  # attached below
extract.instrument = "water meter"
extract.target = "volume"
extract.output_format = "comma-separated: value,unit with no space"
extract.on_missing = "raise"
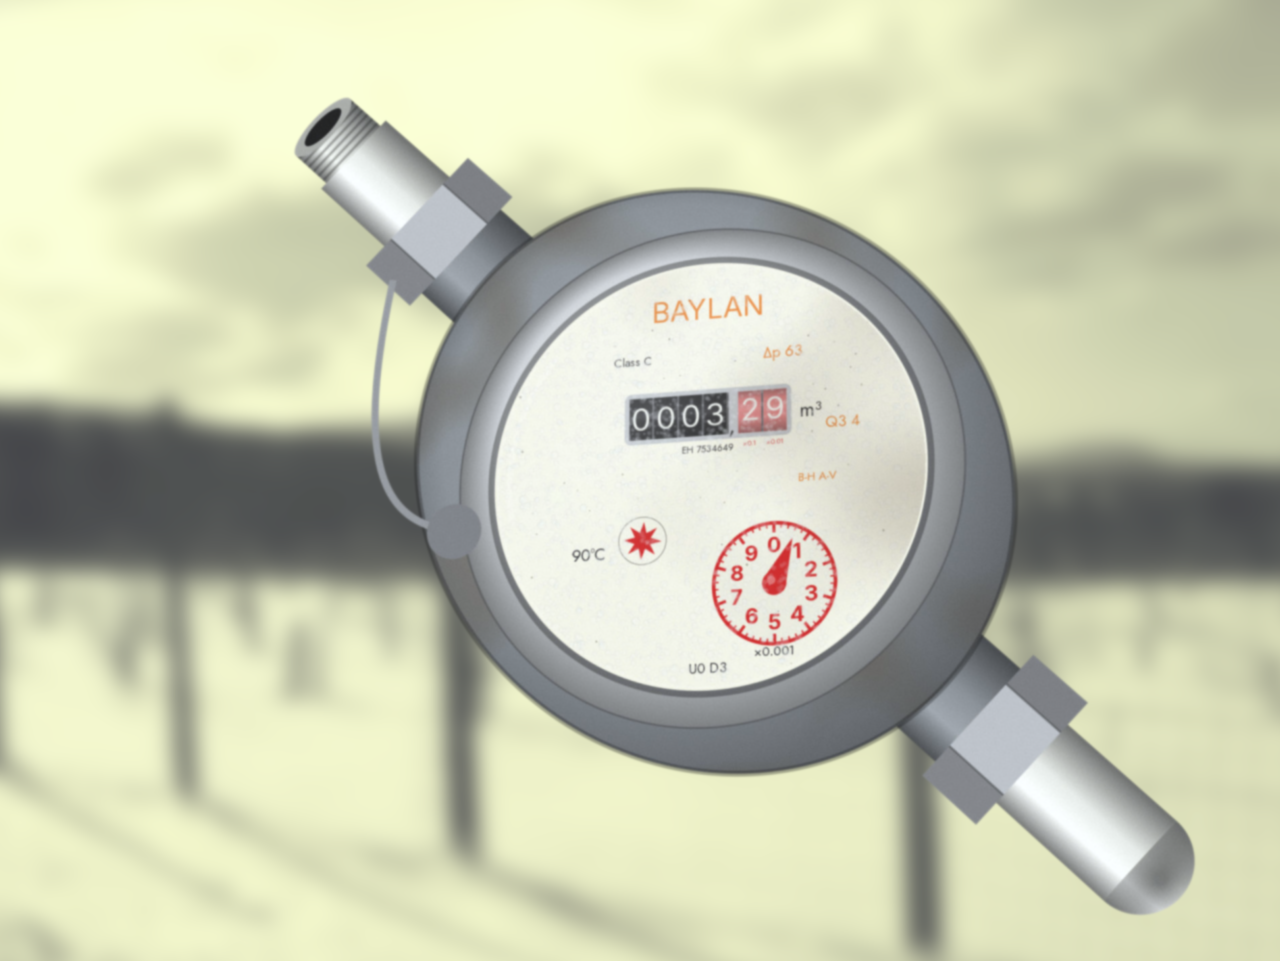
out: 3.290,m³
